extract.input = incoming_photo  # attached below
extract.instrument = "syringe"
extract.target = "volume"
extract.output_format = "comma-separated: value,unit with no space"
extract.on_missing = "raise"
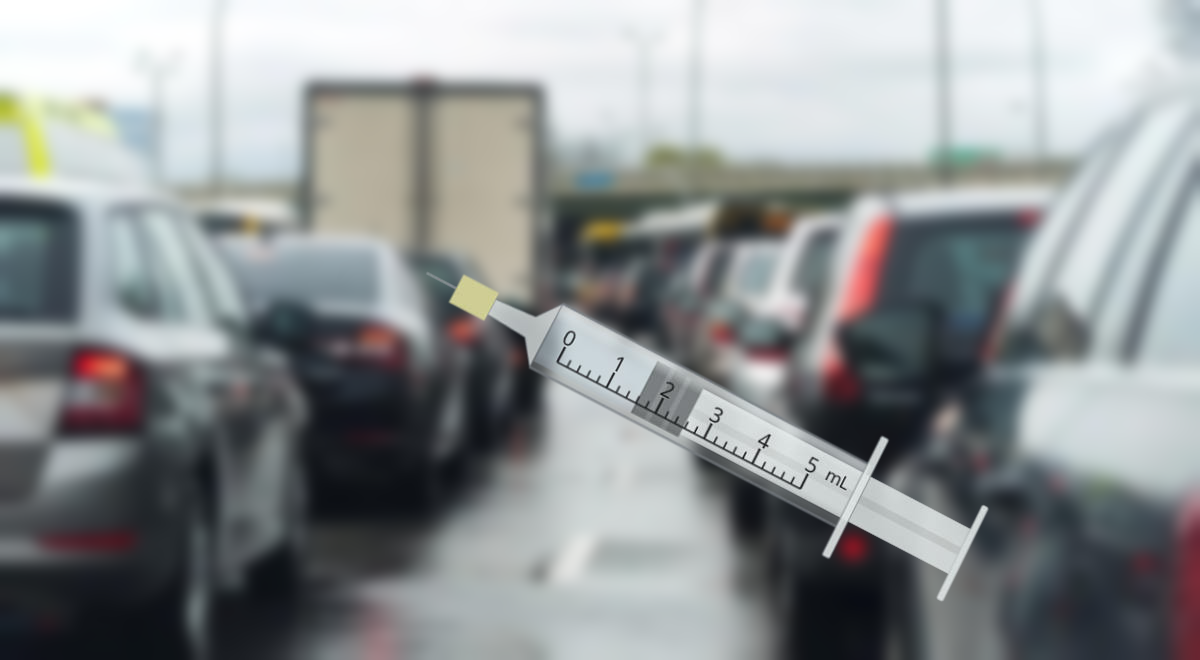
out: 1.6,mL
